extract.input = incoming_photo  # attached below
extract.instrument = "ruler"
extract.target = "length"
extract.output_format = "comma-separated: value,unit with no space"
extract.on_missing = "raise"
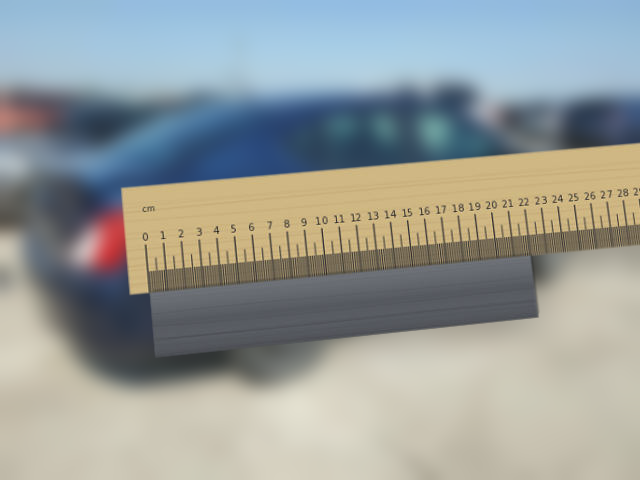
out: 22,cm
